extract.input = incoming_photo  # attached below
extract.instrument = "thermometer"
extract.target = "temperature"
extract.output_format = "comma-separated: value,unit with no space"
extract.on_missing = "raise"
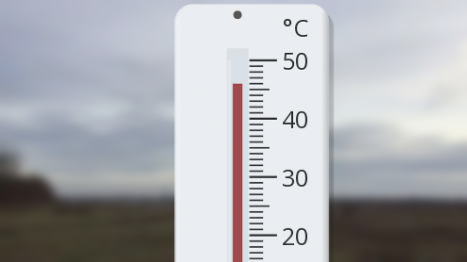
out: 46,°C
